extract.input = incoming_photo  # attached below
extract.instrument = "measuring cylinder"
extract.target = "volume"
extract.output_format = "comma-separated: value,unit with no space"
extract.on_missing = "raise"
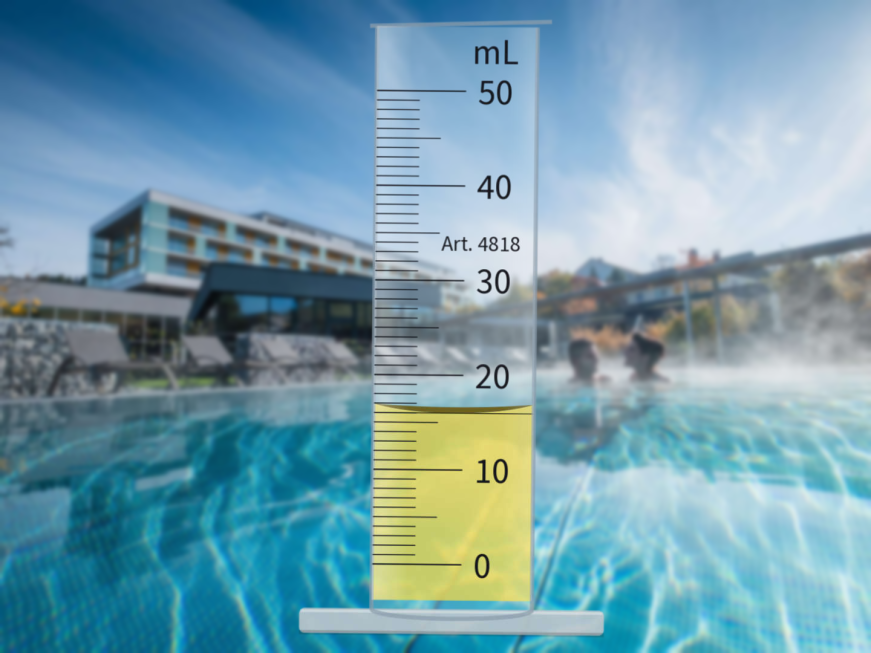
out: 16,mL
